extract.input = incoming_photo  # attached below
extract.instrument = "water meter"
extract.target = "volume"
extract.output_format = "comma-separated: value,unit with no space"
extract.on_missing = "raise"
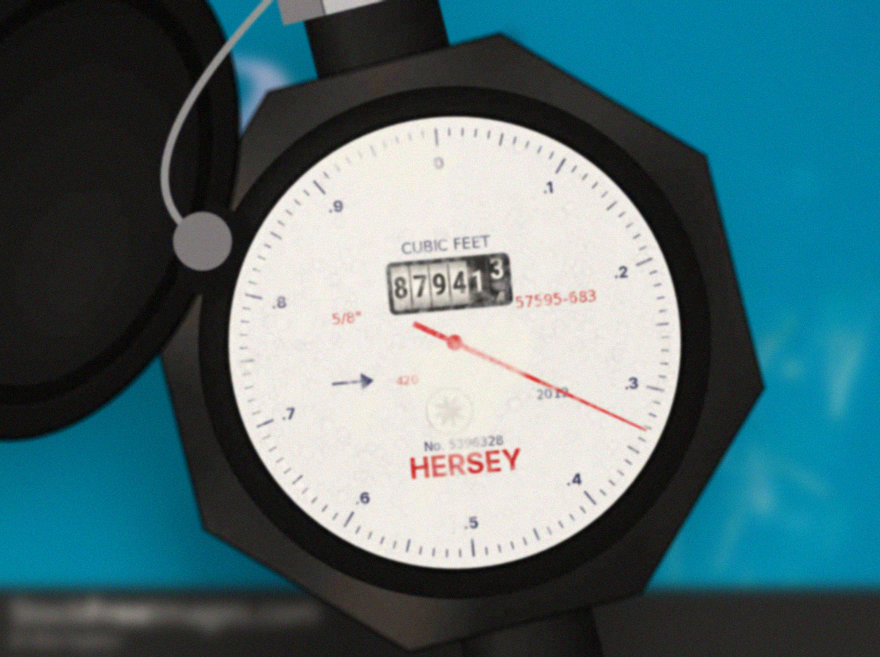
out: 879413.33,ft³
